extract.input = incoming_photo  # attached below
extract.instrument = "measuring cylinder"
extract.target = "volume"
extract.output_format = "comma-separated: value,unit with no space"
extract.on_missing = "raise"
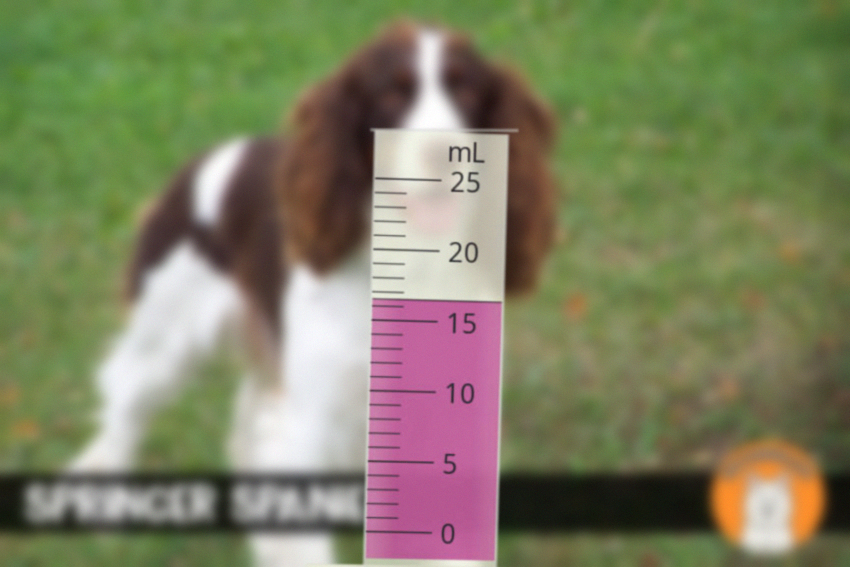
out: 16.5,mL
